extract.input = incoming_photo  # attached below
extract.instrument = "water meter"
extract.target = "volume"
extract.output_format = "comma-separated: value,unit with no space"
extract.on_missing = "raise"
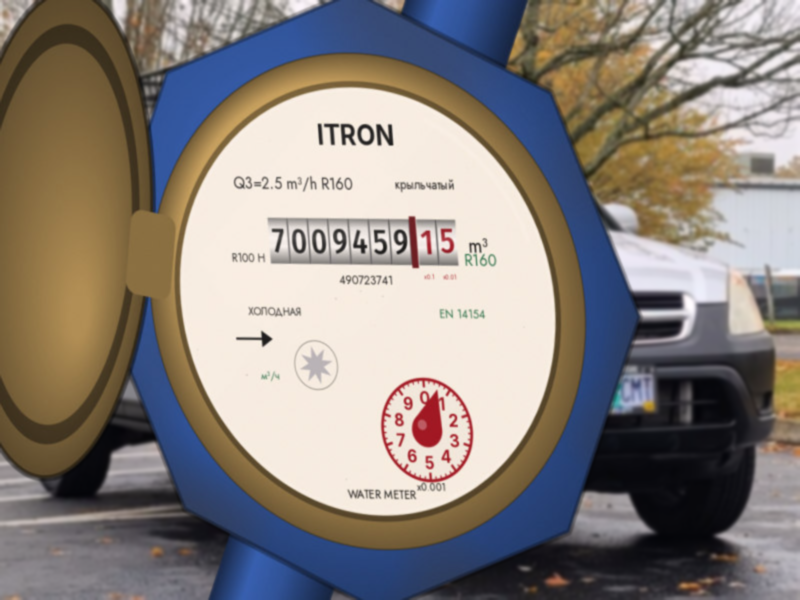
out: 7009459.150,m³
